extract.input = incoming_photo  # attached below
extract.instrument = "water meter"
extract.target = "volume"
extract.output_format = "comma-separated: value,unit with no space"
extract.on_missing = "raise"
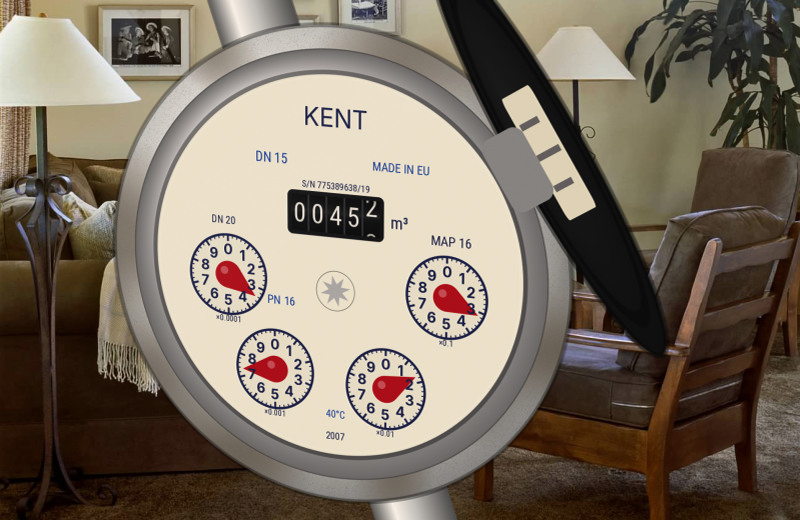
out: 452.3173,m³
